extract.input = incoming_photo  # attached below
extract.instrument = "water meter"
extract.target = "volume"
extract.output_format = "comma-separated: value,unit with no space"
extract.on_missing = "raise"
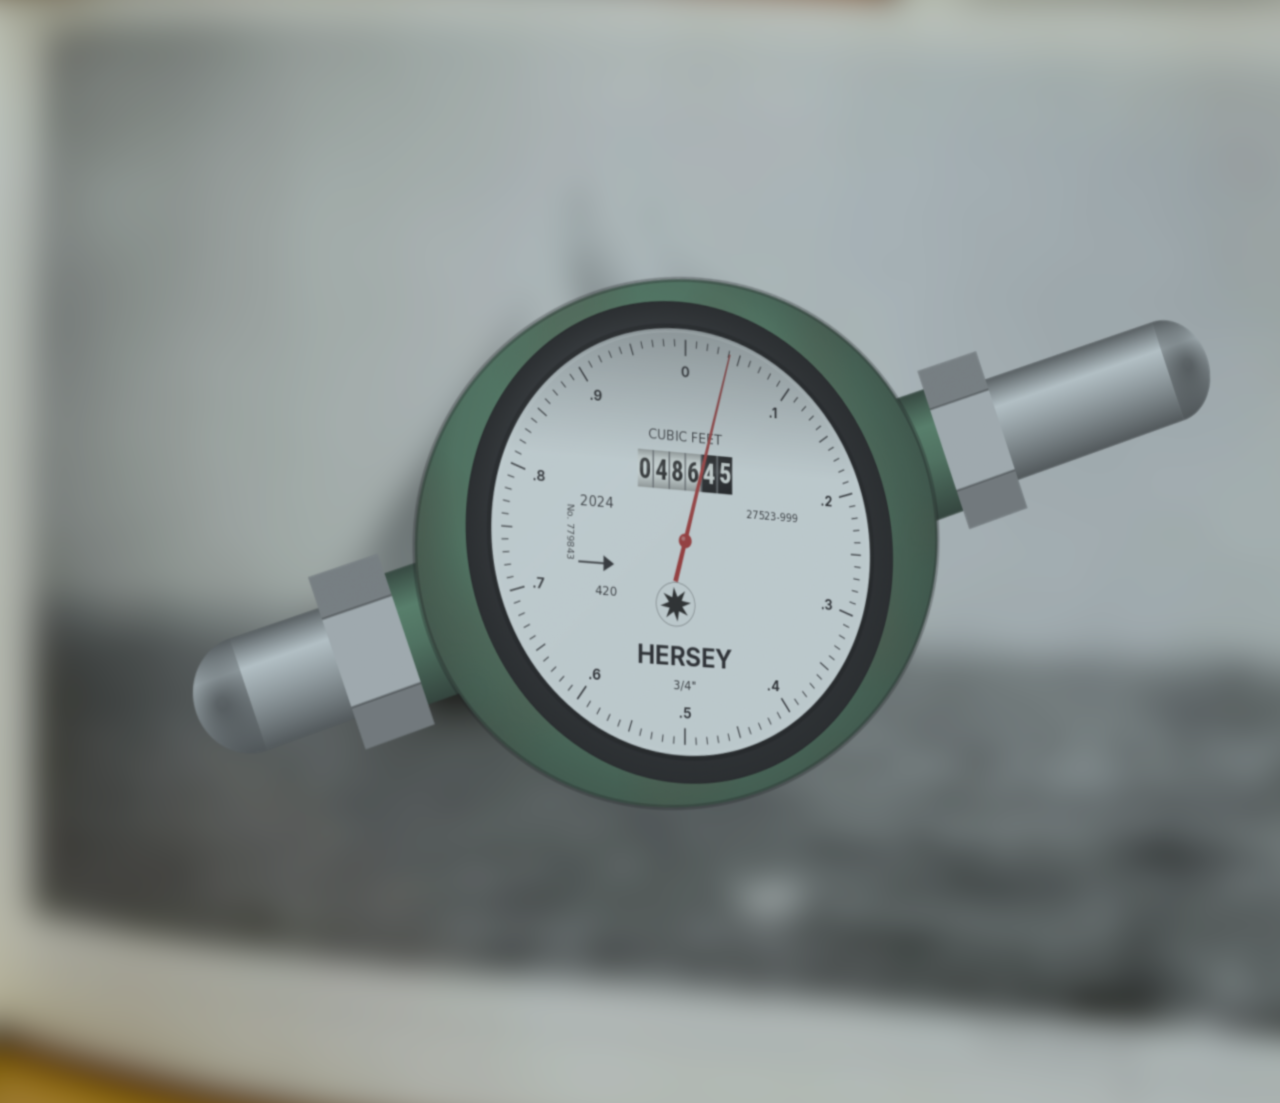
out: 48645.04,ft³
